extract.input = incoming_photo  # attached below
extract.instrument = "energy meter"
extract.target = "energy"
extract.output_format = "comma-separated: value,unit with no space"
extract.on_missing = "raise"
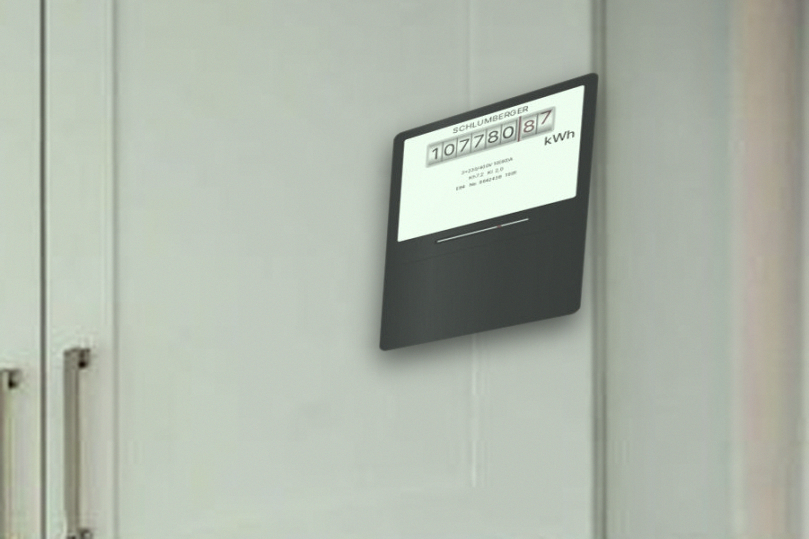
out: 107780.87,kWh
